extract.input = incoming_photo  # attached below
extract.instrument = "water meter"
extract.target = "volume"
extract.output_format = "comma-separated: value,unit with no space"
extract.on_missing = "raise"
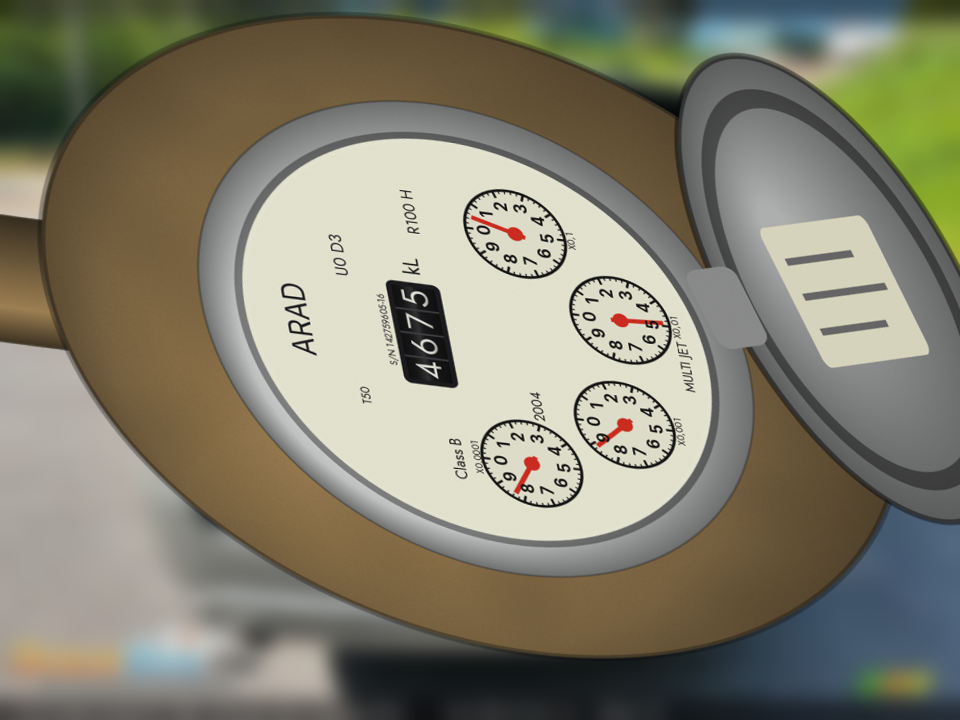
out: 4675.0488,kL
